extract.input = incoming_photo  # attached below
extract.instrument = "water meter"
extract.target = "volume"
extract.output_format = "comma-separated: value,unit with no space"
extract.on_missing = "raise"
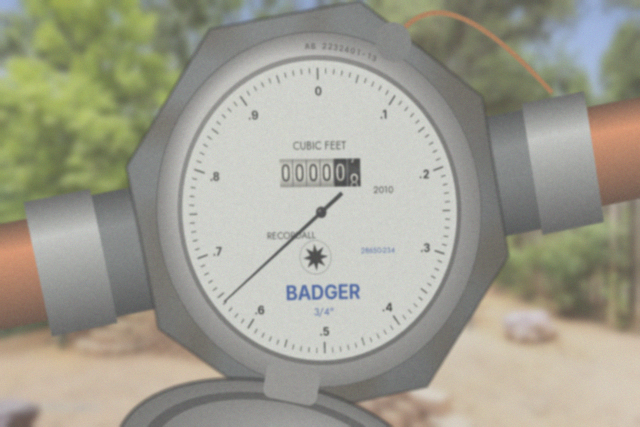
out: 7.64,ft³
